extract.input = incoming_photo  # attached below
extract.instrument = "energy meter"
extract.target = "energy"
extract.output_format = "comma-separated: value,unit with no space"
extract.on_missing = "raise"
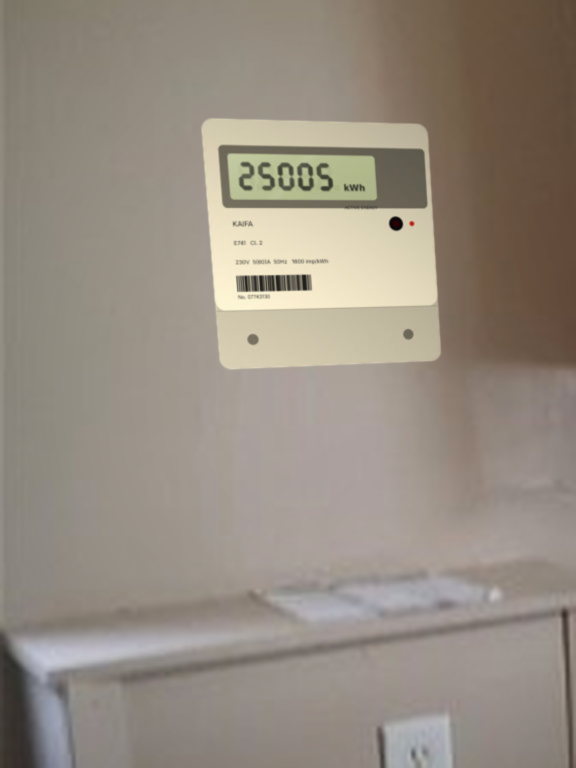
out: 25005,kWh
